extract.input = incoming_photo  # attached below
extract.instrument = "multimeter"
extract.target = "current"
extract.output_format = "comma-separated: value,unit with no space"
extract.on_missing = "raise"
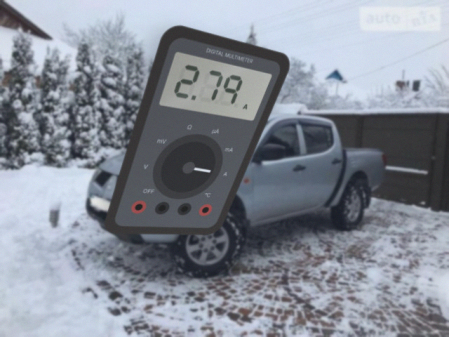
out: 2.79,A
